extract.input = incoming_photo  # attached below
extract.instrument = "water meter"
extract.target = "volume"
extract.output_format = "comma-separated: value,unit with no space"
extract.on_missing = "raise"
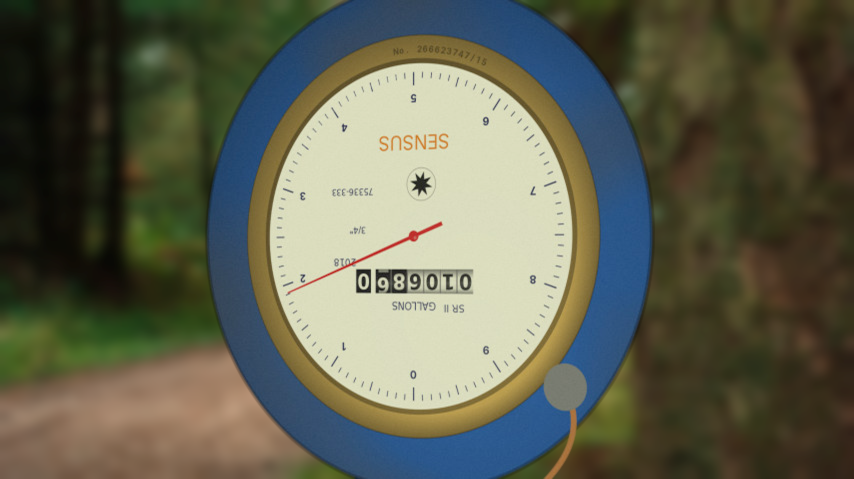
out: 106861.9,gal
